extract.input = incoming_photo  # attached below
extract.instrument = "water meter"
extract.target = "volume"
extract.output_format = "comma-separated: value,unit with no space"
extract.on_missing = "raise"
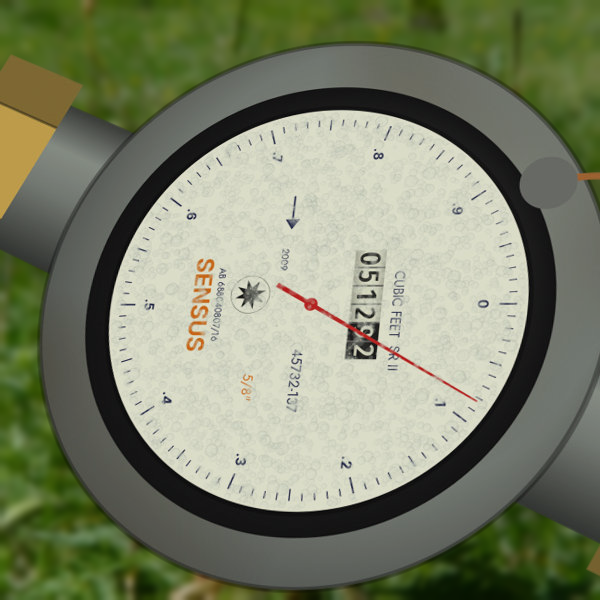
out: 51292.08,ft³
